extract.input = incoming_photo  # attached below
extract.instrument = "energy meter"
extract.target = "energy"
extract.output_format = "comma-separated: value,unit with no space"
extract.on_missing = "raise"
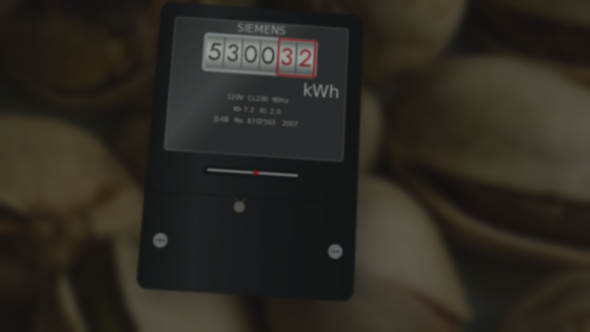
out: 5300.32,kWh
